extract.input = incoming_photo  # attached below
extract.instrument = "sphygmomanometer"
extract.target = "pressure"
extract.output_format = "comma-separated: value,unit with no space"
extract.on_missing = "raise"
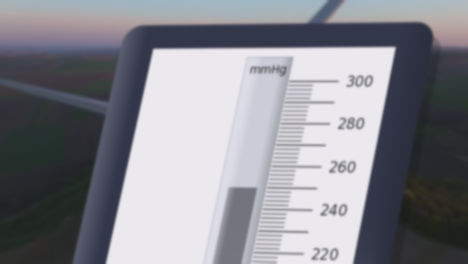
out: 250,mmHg
